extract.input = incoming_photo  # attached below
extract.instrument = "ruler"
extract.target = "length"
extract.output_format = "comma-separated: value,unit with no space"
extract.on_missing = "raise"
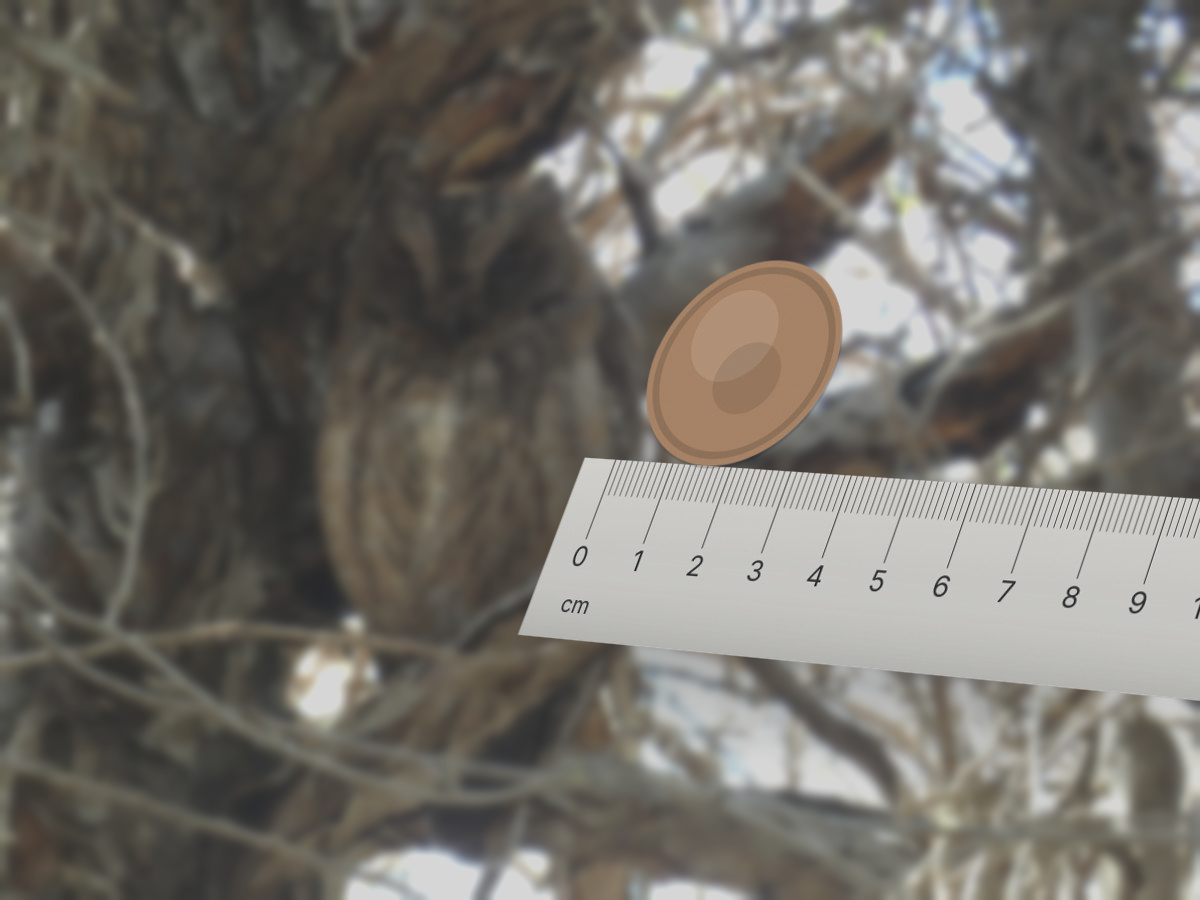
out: 3.1,cm
